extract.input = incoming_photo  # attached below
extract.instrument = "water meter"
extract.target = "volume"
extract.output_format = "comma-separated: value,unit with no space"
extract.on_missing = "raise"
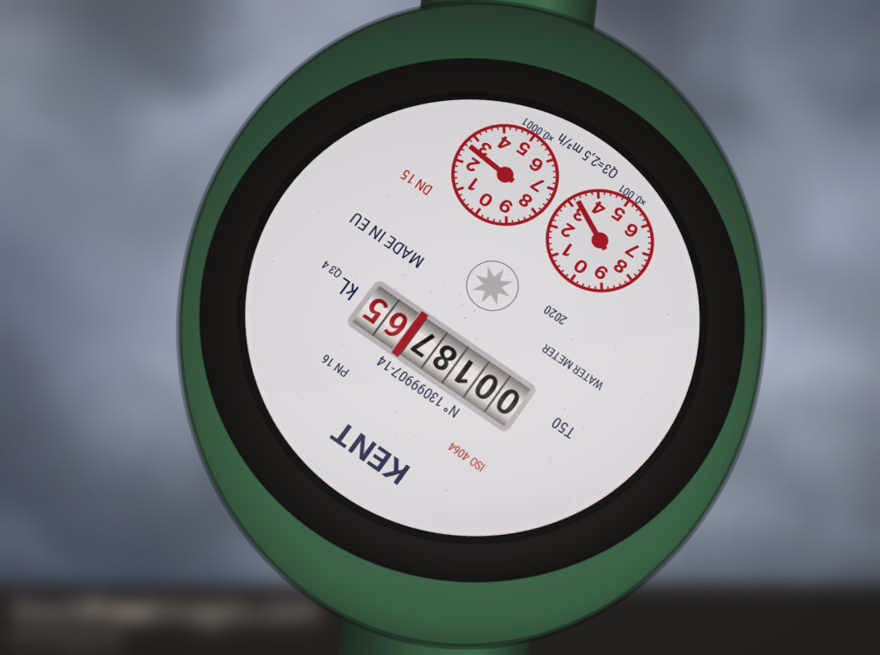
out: 187.6532,kL
